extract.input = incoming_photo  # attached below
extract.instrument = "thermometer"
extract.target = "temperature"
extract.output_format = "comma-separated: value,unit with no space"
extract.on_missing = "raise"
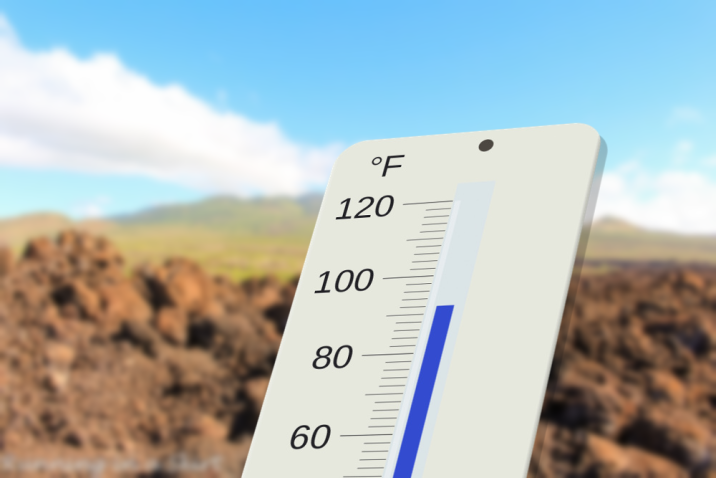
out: 92,°F
